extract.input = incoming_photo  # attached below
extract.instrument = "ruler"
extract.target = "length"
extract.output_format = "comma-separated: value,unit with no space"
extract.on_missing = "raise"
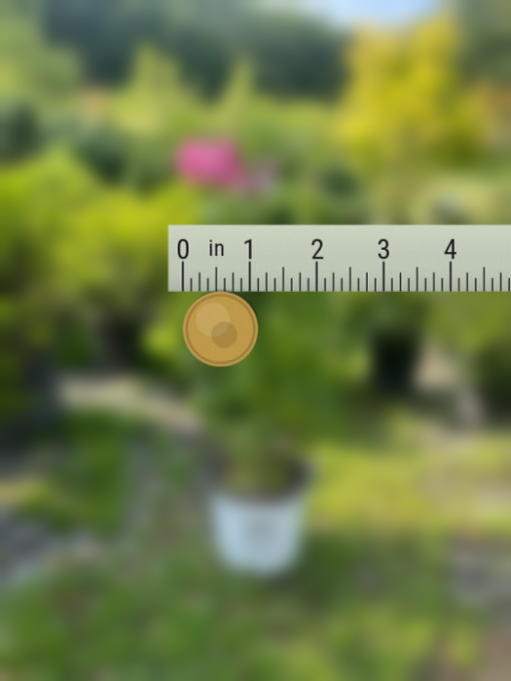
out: 1.125,in
